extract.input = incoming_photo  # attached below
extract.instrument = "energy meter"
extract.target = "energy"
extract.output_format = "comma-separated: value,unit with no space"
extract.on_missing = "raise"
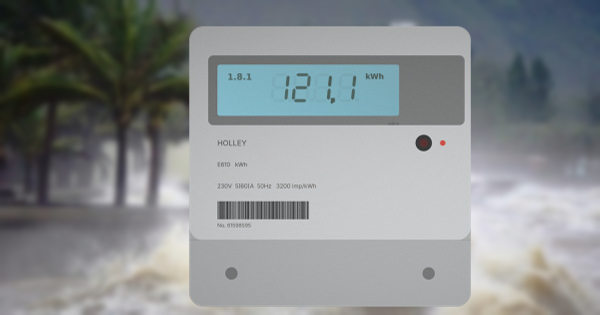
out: 121.1,kWh
